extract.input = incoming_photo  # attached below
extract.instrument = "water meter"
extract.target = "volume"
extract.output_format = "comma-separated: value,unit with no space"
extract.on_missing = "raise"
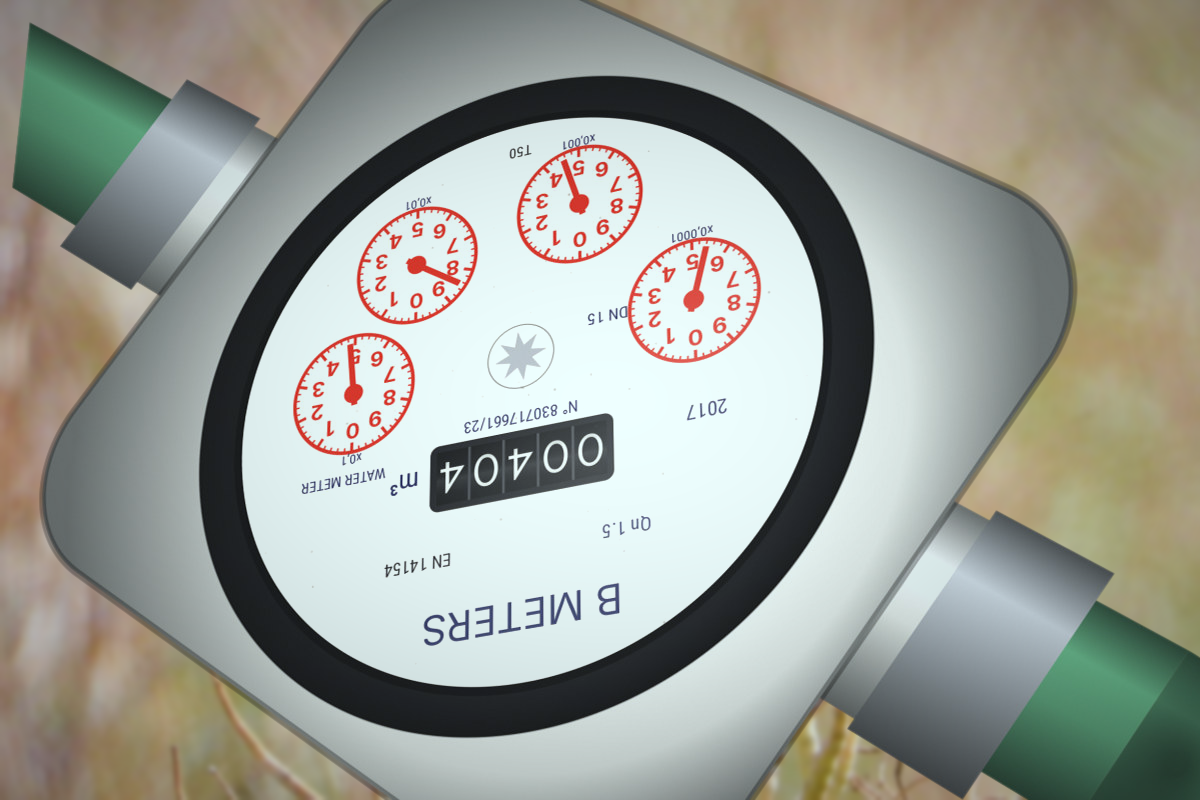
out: 404.4845,m³
